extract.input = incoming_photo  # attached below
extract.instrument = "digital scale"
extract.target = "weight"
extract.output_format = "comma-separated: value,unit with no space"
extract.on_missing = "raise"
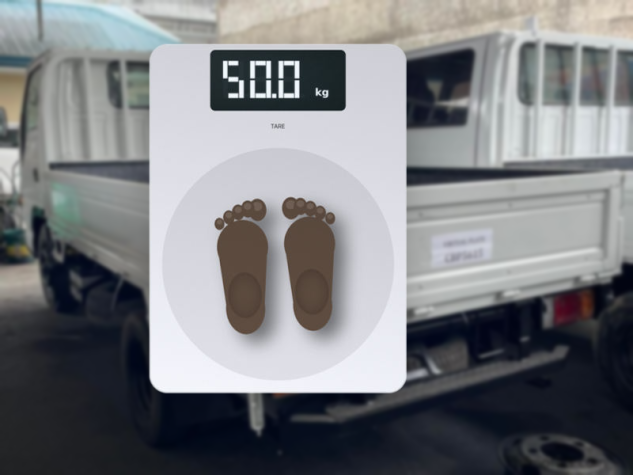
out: 50.0,kg
